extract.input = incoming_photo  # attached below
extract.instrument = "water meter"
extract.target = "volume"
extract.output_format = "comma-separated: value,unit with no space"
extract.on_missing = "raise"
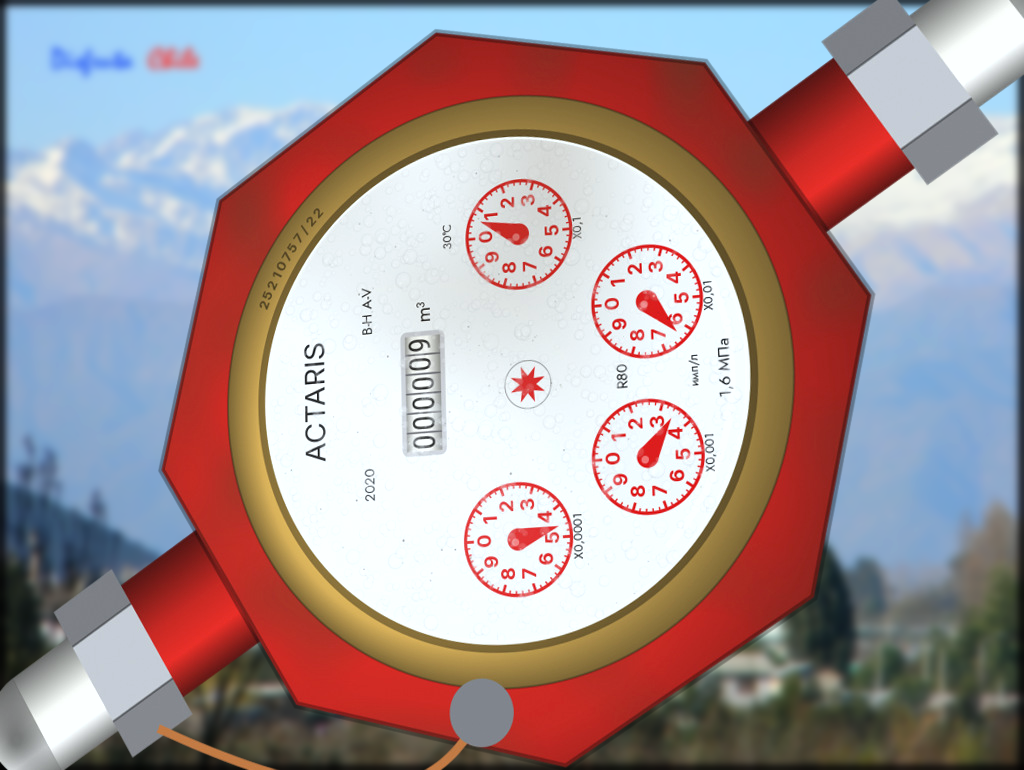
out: 9.0634,m³
